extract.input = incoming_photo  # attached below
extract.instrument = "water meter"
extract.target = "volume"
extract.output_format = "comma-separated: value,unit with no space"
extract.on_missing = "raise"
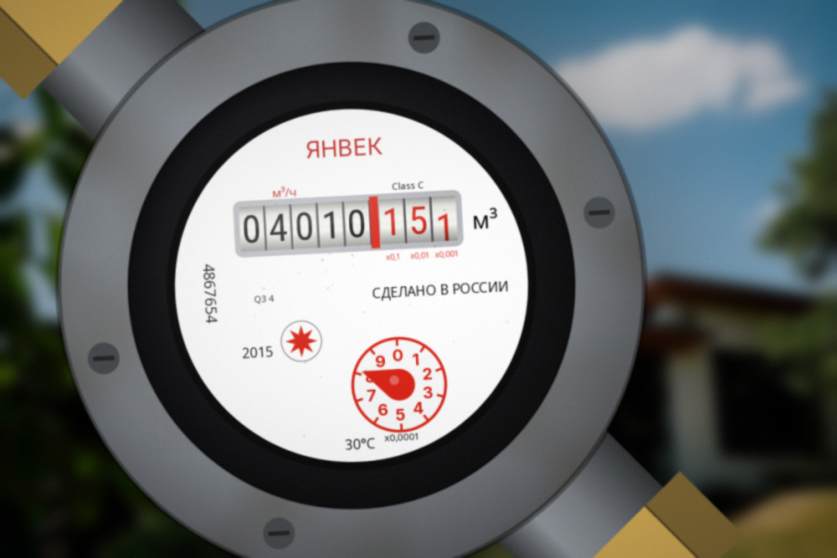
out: 4010.1508,m³
